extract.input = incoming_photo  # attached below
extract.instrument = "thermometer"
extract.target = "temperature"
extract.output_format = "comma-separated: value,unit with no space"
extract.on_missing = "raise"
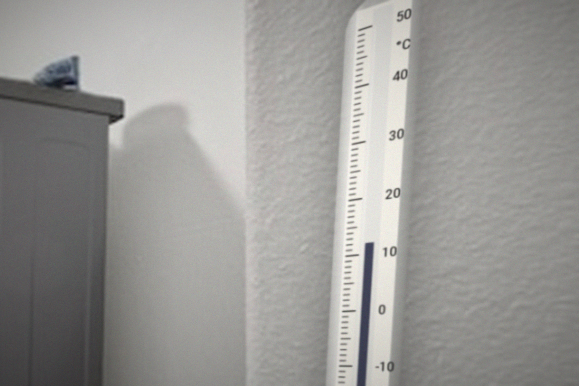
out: 12,°C
